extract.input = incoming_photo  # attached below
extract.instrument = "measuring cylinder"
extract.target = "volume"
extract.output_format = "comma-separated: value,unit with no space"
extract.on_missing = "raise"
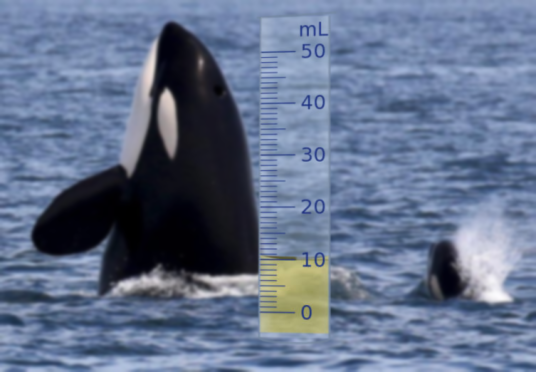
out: 10,mL
